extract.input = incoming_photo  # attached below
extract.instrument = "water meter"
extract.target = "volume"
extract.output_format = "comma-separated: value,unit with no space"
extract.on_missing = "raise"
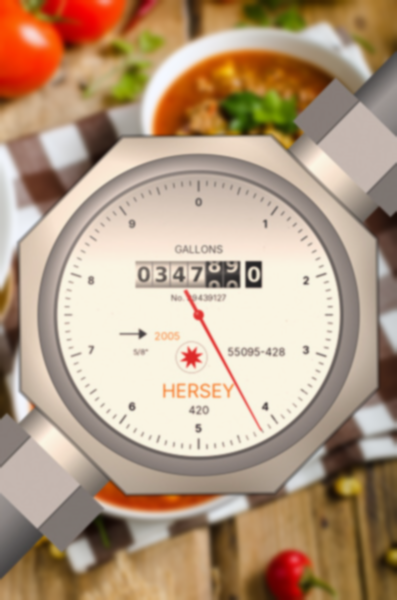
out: 347894.2,gal
